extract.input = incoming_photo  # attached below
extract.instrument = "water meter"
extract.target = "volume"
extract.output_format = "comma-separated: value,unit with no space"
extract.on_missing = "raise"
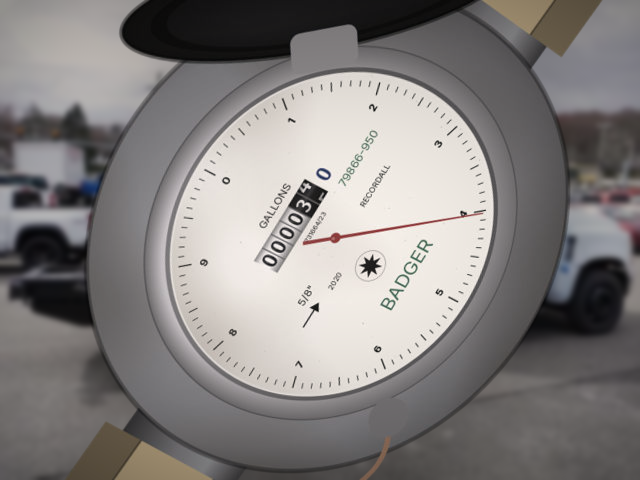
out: 344.0,gal
